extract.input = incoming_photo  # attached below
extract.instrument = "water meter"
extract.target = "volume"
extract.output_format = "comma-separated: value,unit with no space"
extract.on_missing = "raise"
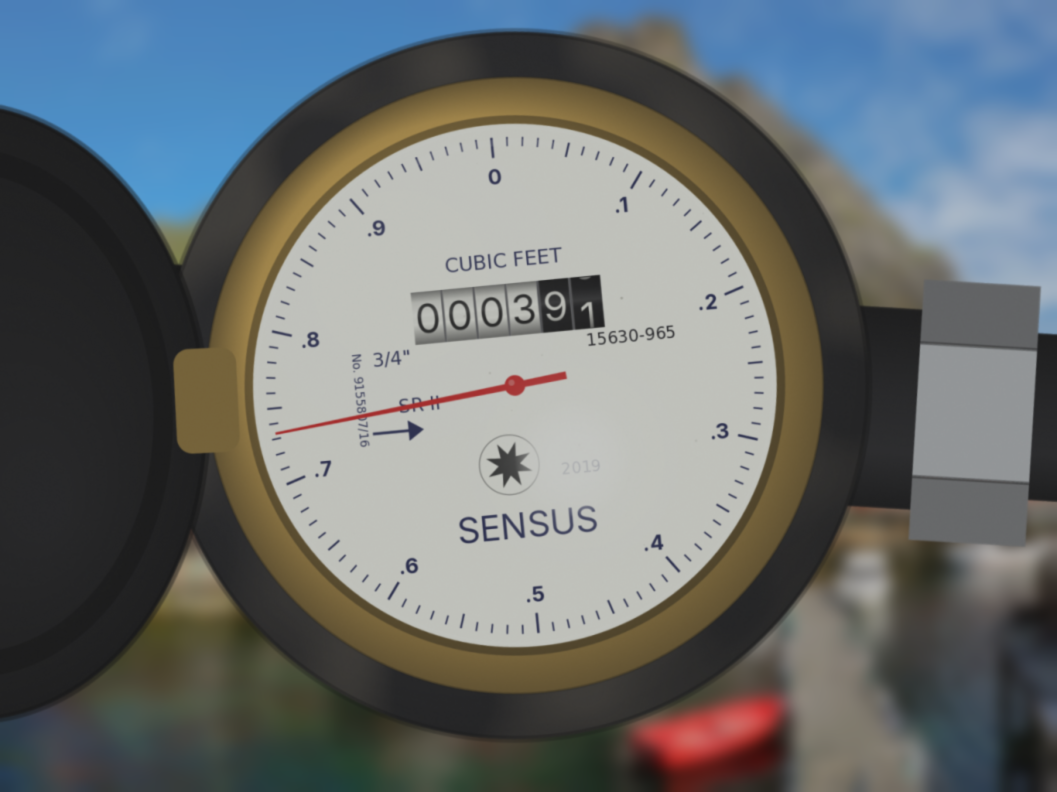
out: 390.73,ft³
